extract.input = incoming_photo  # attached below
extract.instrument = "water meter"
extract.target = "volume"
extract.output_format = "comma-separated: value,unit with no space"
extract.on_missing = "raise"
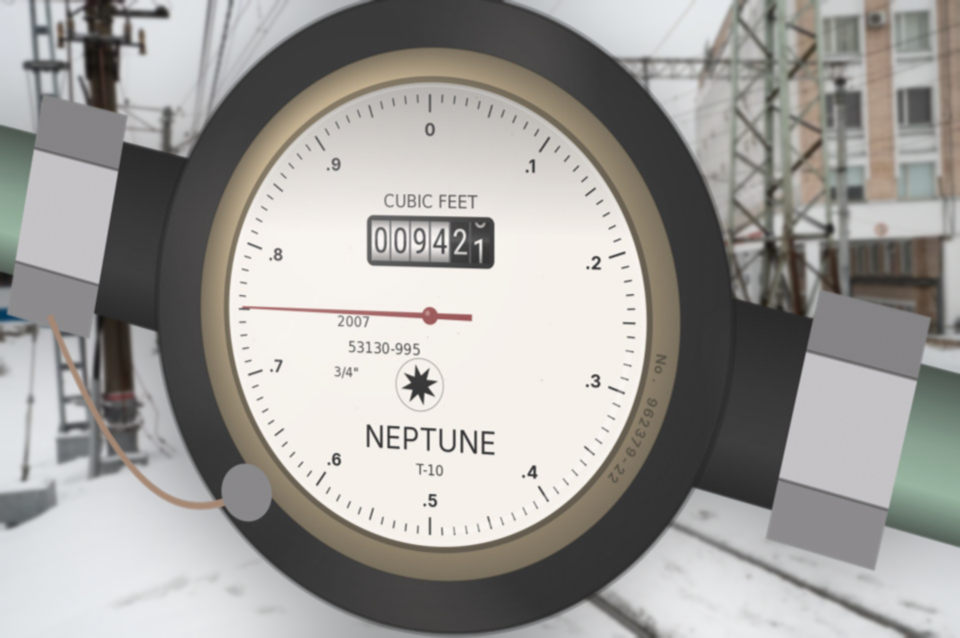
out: 9420.75,ft³
